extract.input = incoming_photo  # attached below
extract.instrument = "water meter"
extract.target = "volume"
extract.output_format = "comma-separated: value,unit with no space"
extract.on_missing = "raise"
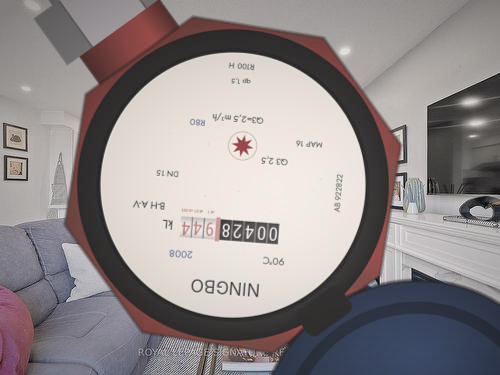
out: 428.944,kL
